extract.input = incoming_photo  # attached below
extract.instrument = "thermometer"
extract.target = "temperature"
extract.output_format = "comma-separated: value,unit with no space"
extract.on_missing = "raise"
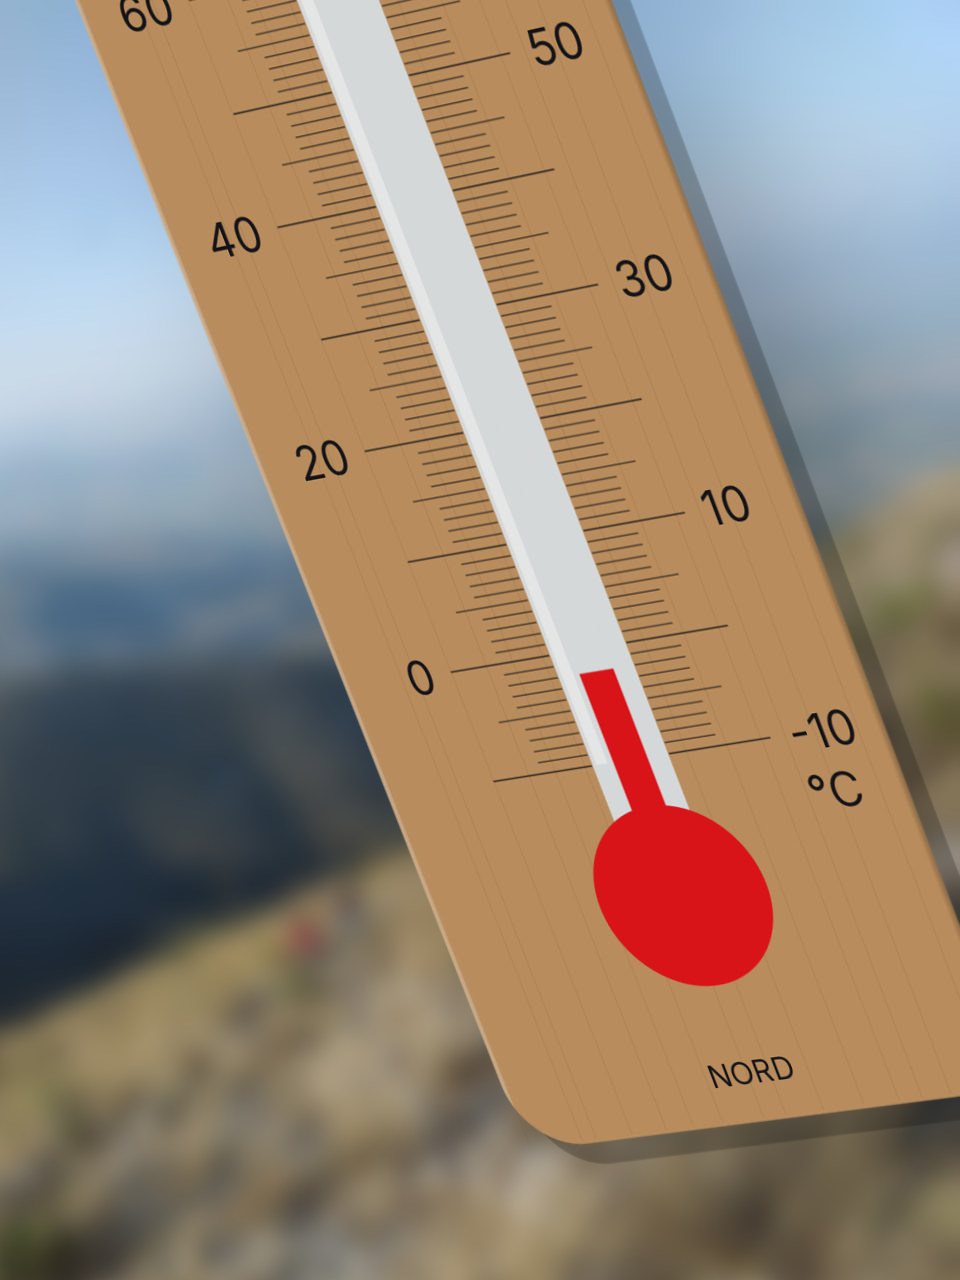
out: -2,°C
